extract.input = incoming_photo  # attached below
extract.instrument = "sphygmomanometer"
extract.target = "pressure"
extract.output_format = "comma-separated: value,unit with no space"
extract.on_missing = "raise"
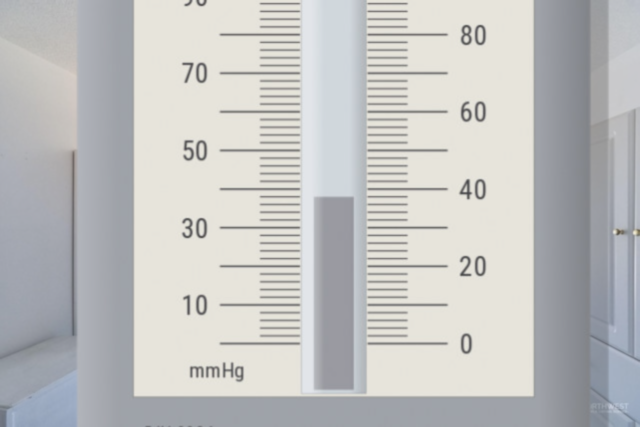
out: 38,mmHg
